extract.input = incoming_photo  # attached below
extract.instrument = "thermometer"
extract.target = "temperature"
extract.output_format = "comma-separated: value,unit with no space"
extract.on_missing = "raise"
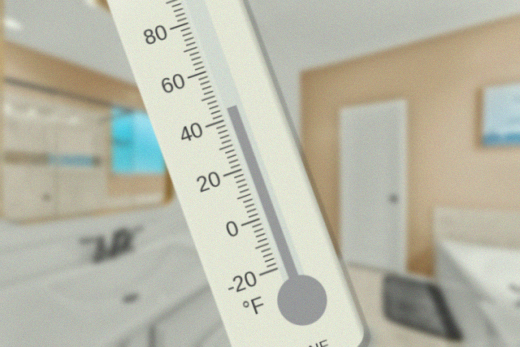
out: 44,°F
